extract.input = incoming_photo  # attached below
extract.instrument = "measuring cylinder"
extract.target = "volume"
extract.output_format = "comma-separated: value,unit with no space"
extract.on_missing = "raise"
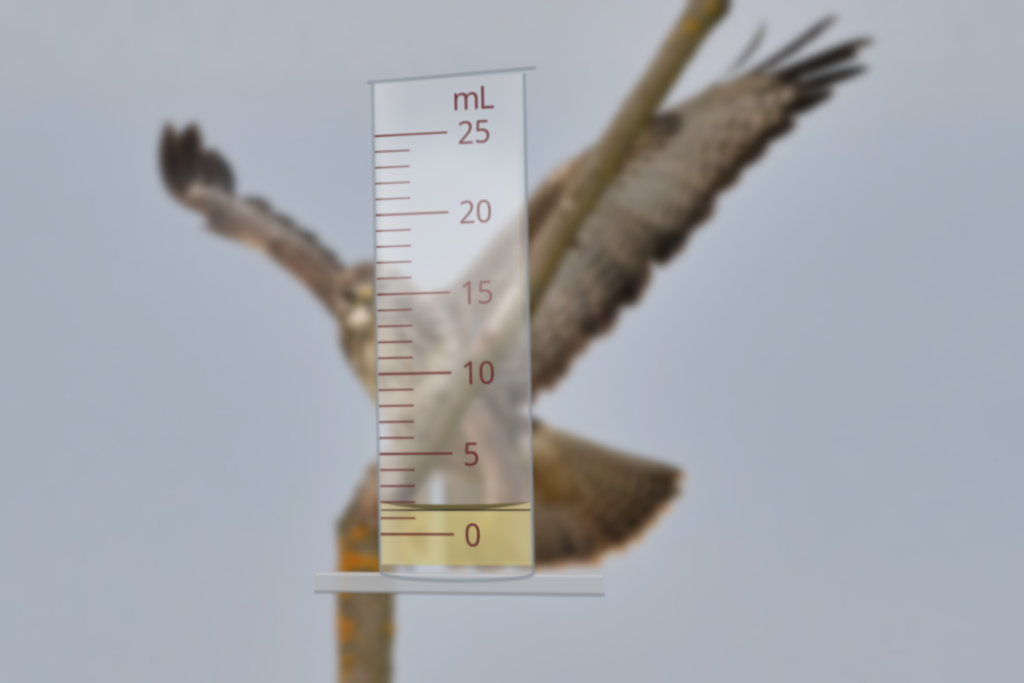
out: 1.5,mL
